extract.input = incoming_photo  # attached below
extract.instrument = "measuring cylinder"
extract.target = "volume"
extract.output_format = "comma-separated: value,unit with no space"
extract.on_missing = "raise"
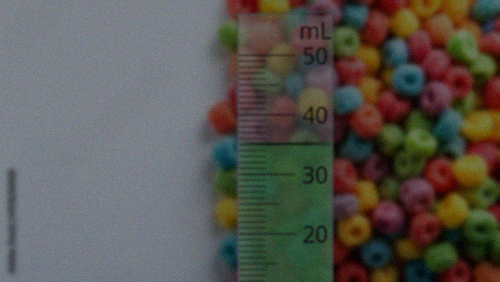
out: 35,mL
